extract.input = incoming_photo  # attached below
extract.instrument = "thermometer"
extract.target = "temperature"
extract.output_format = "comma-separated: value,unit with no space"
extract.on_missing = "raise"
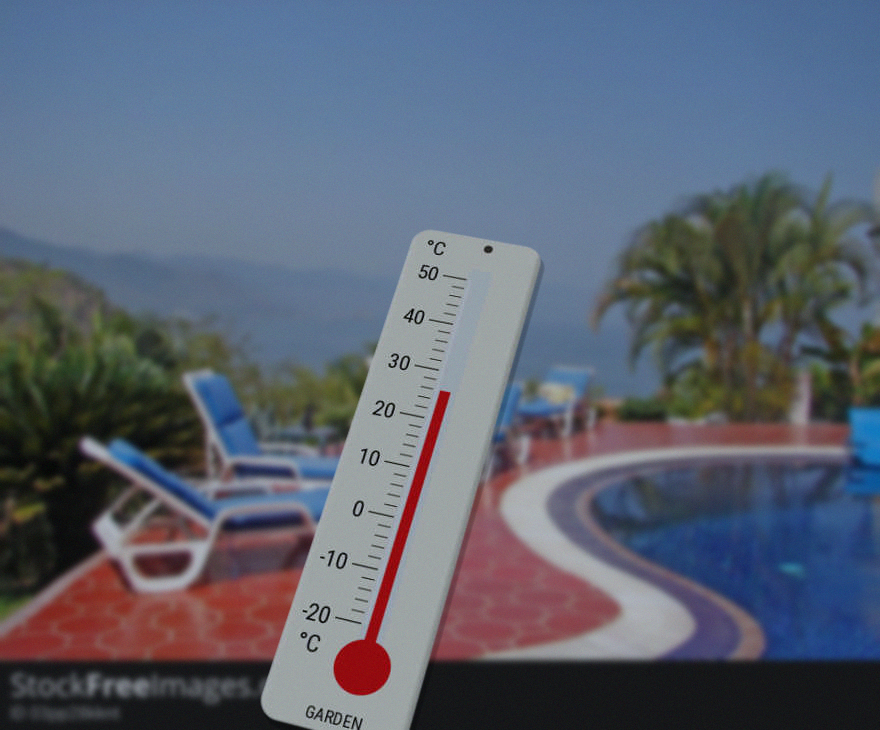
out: 26,°C
